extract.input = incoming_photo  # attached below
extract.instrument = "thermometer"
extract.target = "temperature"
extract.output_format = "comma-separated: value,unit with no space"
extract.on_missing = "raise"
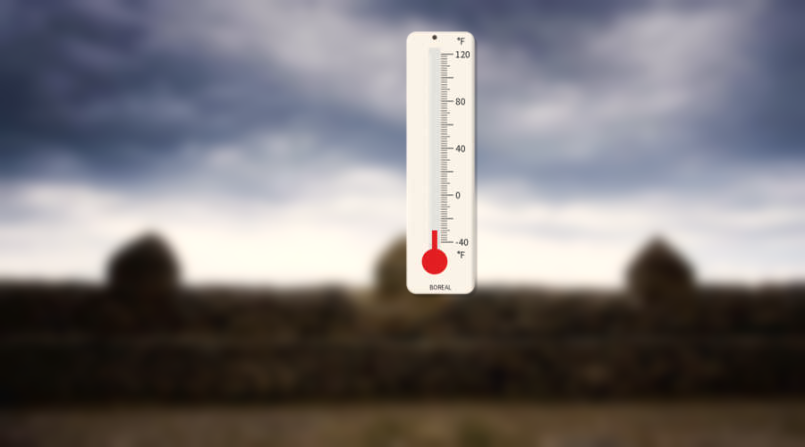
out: -30,°F
